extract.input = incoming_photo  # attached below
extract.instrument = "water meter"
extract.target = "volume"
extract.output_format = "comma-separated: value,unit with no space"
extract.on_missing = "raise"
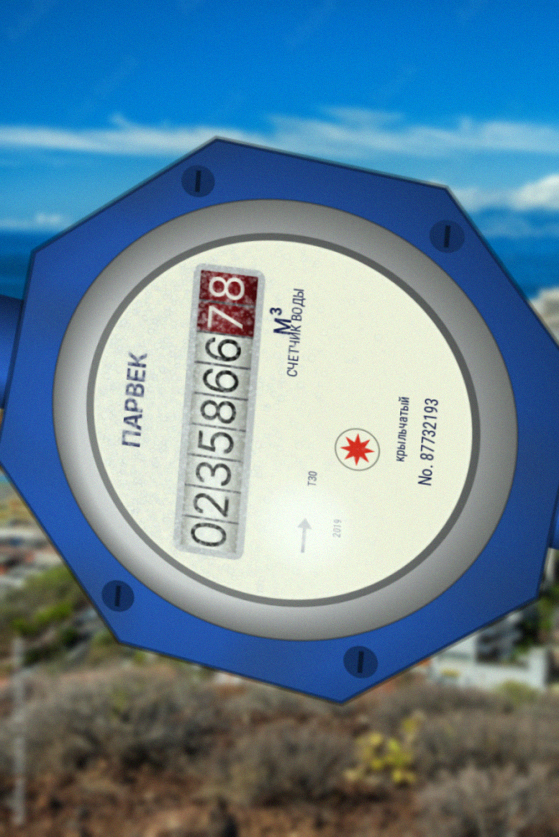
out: 235866.78,m³
